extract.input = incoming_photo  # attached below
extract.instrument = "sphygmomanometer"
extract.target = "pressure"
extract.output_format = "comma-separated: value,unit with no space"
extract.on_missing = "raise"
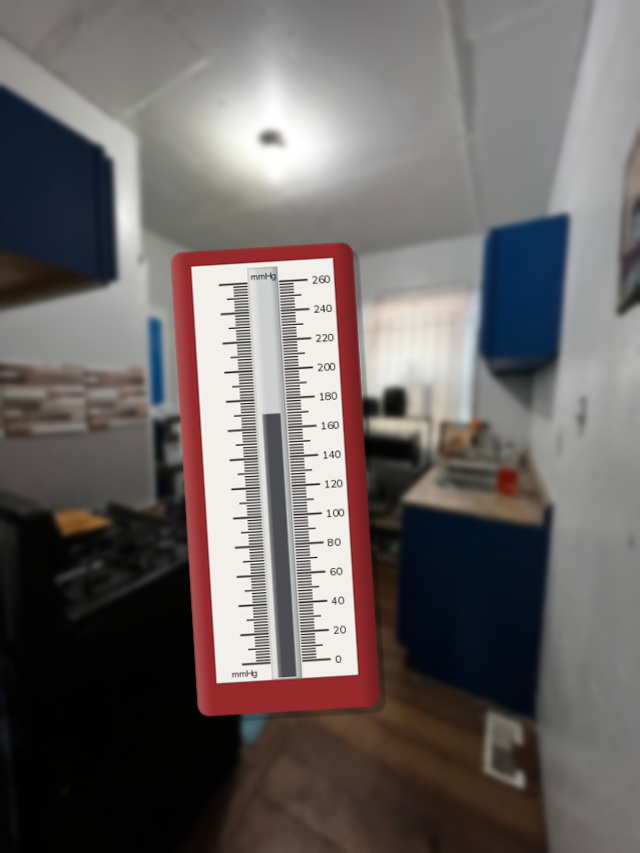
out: 170,mmHg
